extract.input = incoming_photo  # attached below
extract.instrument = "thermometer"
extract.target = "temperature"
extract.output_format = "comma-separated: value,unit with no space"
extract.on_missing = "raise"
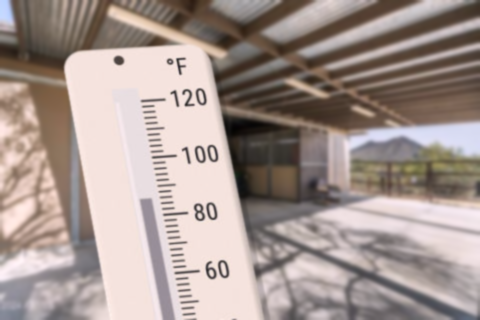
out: 86,°F
